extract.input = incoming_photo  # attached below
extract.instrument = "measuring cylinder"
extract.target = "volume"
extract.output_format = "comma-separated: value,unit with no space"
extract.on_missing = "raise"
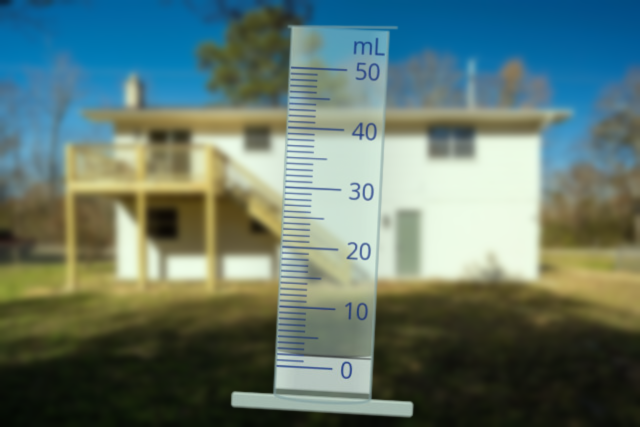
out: 2,mL
